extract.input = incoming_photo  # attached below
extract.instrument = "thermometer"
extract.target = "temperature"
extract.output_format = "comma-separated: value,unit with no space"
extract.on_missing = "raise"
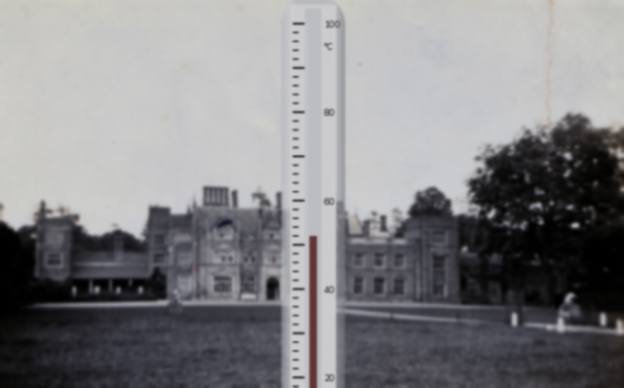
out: 52,°C
